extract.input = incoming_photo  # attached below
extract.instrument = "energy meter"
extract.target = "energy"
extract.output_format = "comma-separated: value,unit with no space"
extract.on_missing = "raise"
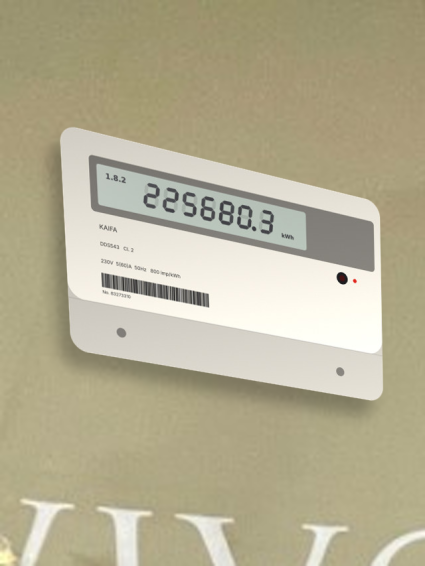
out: 225680.3,kWh
